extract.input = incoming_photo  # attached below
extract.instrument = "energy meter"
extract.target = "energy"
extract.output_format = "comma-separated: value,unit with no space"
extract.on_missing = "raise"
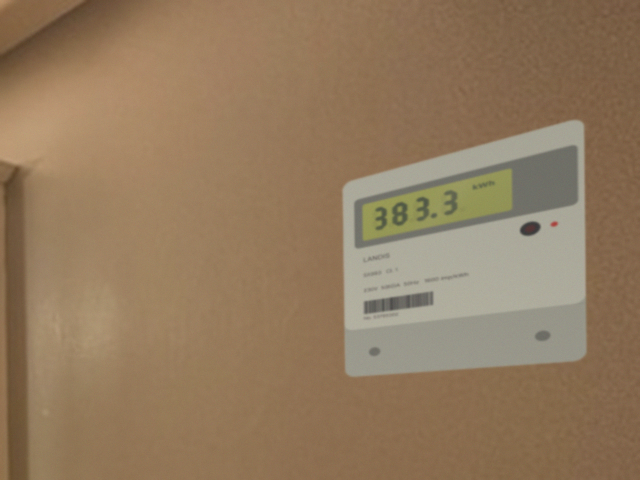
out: 383.3,kWh
